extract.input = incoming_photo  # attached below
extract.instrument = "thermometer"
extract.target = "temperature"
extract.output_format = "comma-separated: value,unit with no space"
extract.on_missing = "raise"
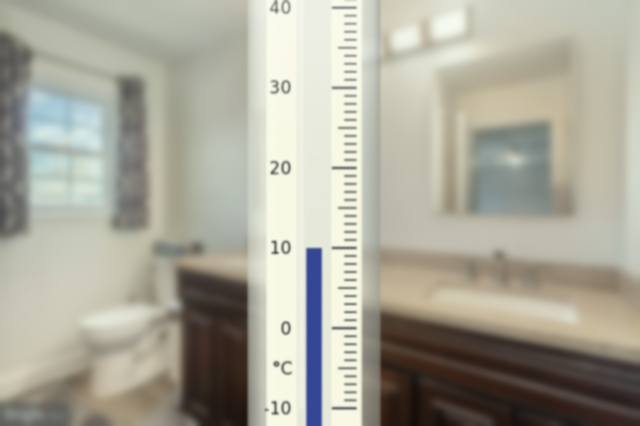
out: 10,°C
